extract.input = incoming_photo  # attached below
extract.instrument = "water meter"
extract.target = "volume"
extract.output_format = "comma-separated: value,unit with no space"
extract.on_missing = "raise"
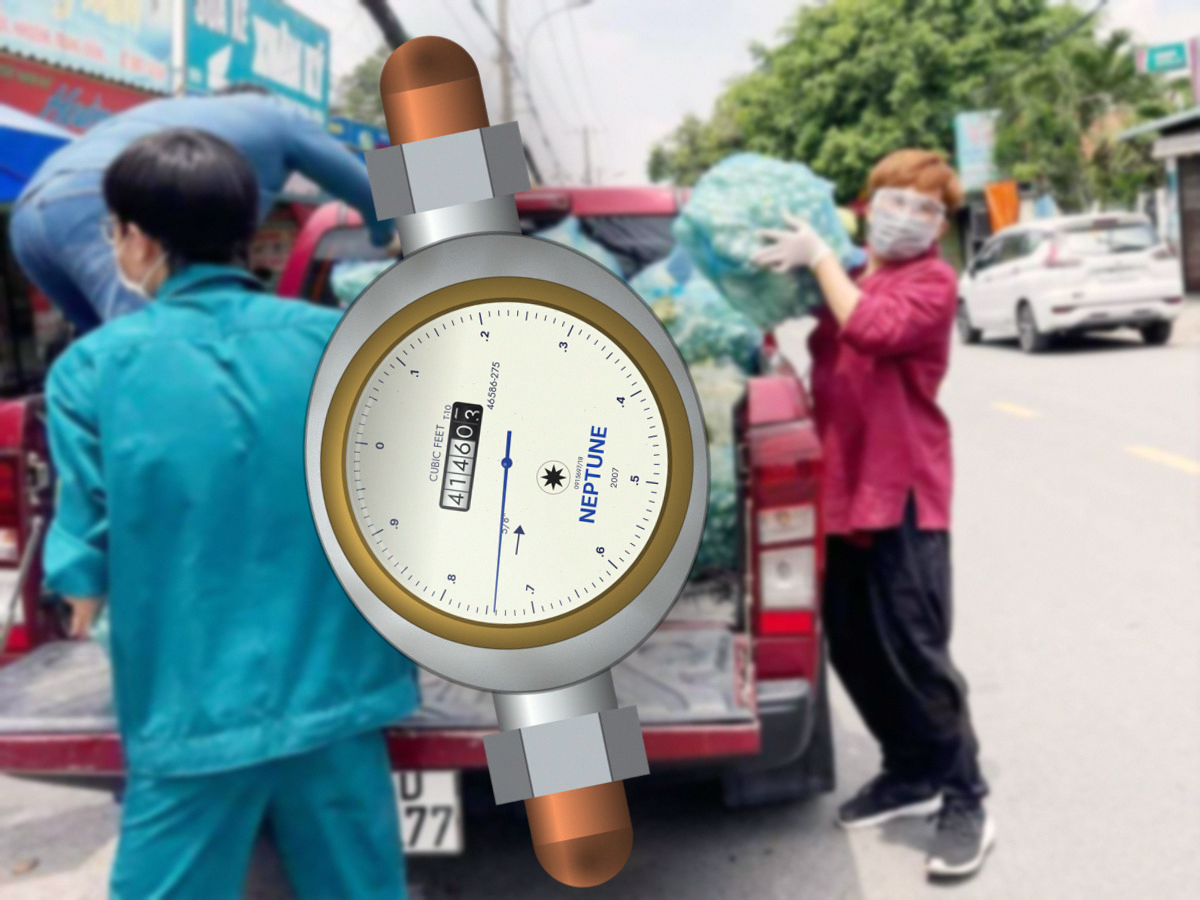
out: 414602.74,ft³
